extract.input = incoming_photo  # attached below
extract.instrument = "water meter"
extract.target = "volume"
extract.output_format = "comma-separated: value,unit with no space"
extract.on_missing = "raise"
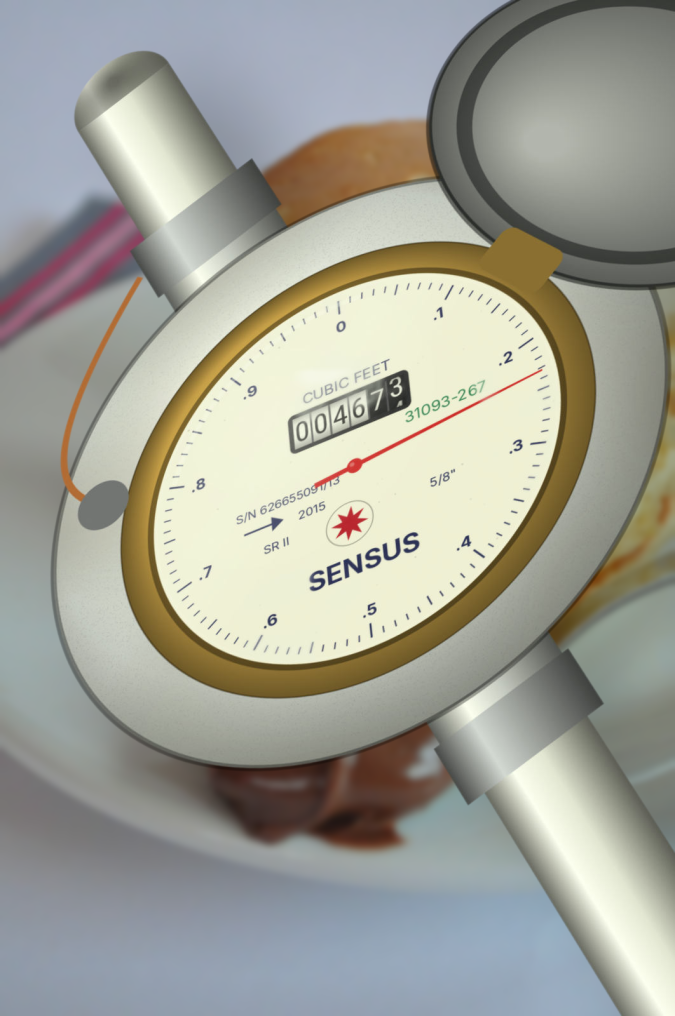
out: 4673.23,ft³
